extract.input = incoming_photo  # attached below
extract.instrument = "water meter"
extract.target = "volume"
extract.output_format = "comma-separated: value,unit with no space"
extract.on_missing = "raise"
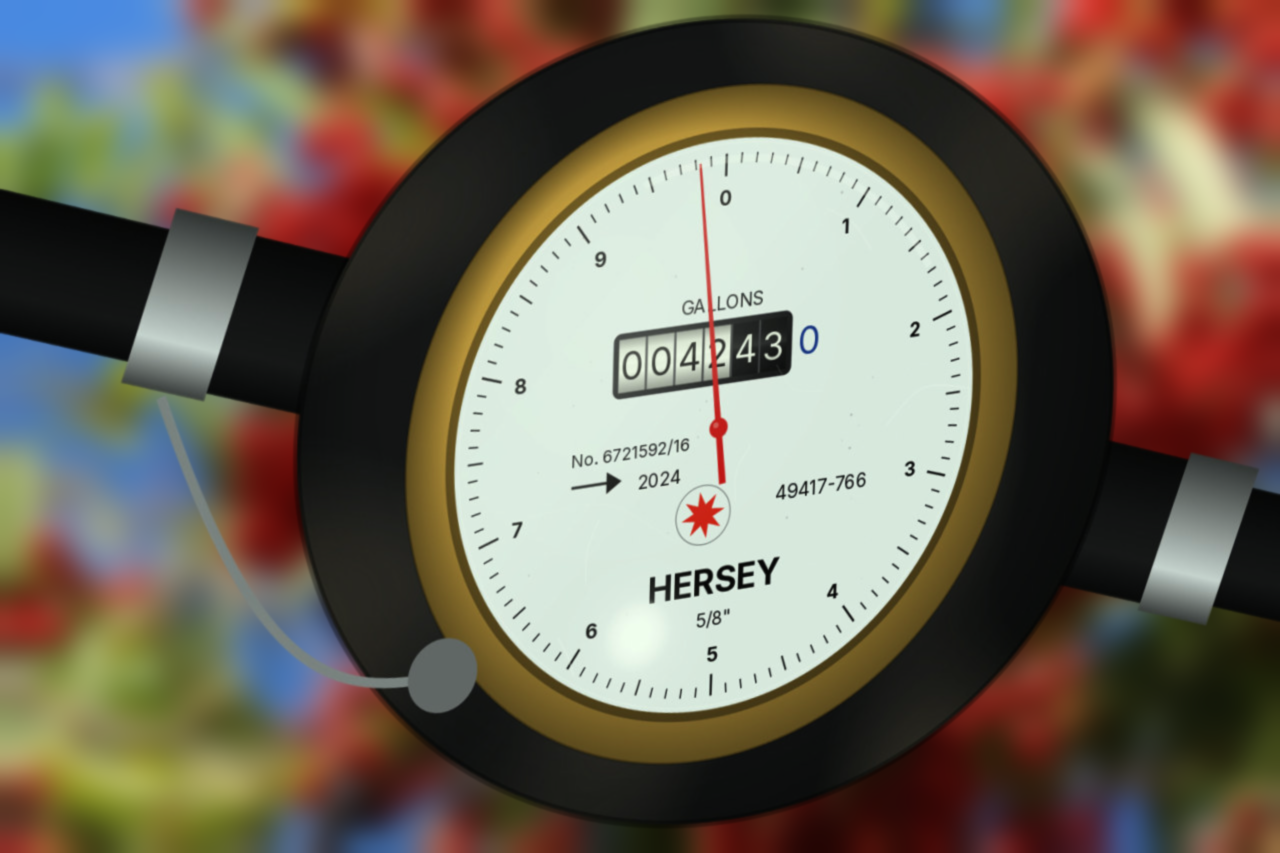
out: 42429.8,gal
